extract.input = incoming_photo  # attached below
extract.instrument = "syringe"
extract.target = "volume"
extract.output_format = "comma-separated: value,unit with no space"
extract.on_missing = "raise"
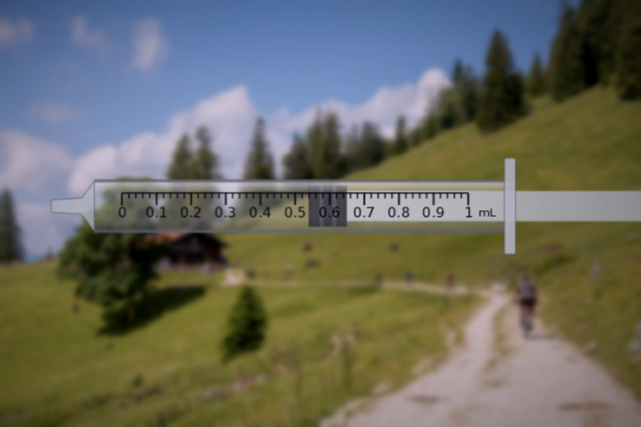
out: 0.54,mL
